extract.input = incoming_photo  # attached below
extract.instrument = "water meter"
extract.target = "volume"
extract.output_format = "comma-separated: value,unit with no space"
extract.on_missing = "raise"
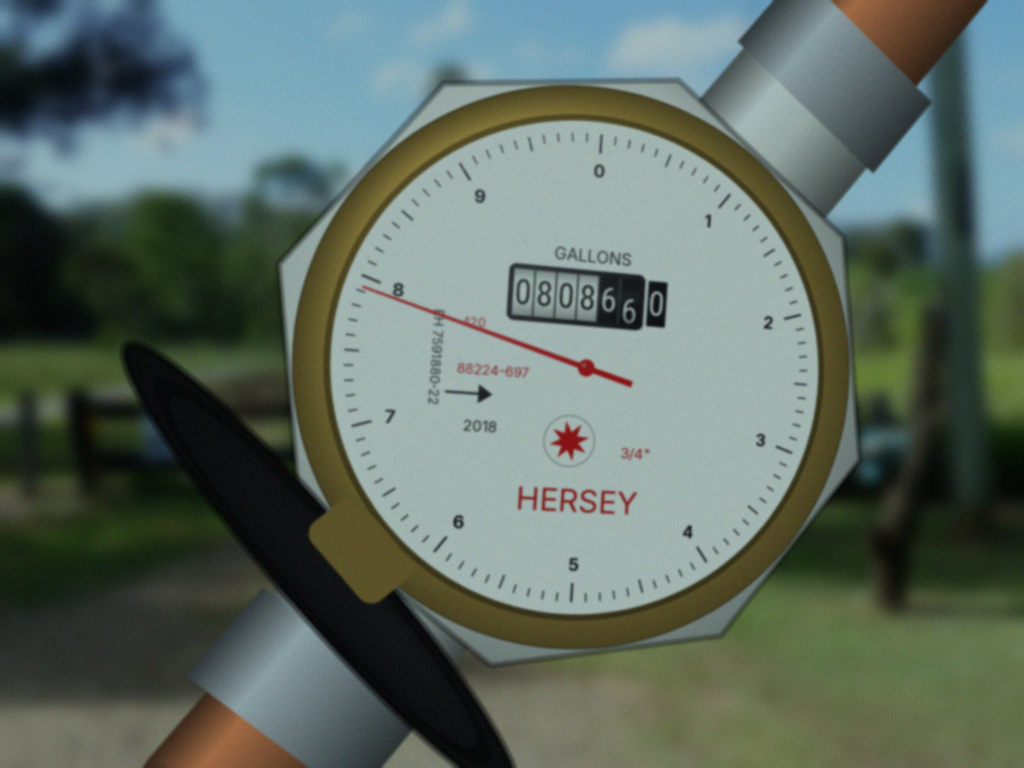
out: 808657.9,gal
